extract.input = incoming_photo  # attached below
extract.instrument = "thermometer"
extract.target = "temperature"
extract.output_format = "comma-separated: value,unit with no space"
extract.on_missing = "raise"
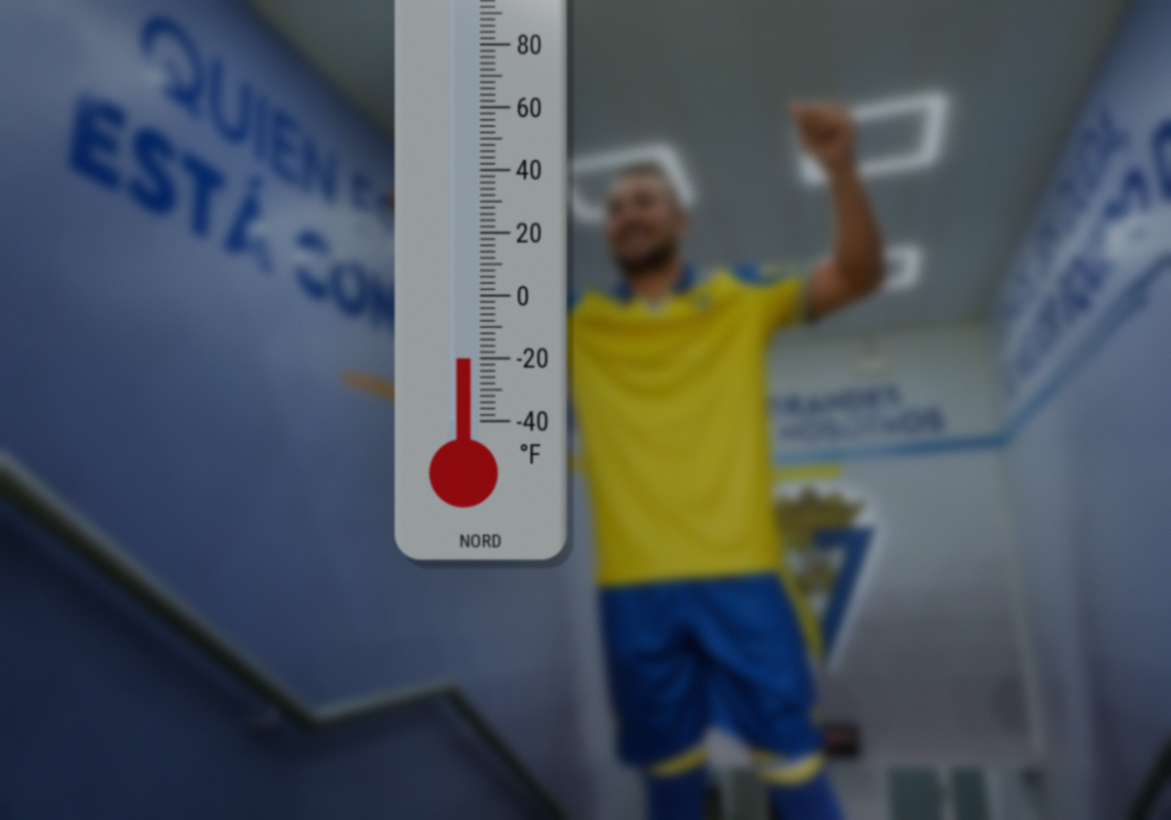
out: -20,°F
